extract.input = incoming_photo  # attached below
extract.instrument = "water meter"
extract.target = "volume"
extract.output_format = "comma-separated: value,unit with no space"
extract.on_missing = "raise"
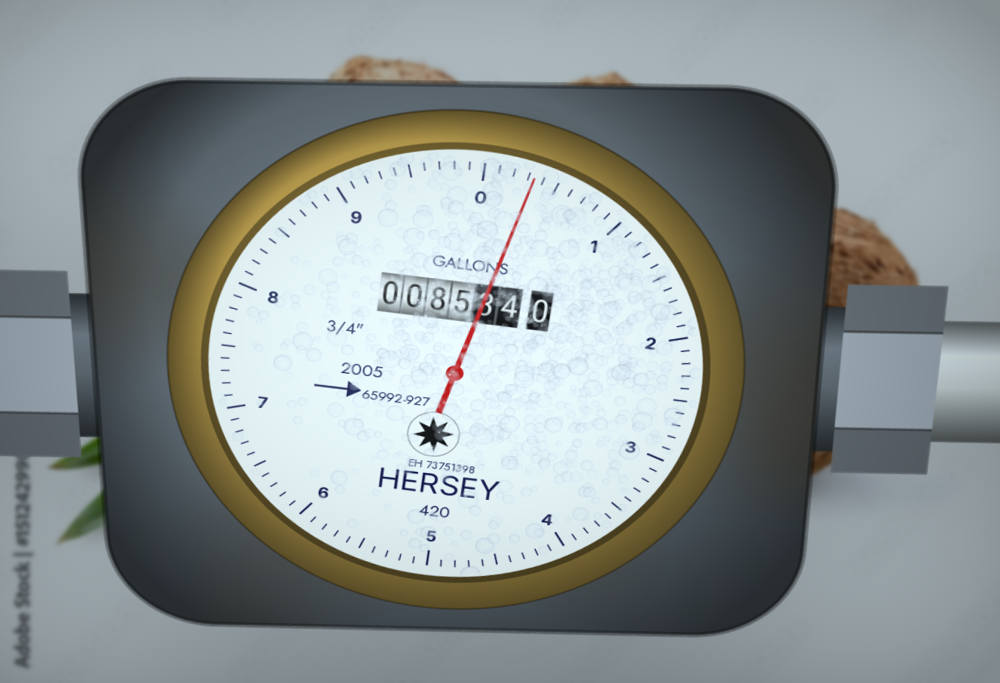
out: 85340.3,gal
